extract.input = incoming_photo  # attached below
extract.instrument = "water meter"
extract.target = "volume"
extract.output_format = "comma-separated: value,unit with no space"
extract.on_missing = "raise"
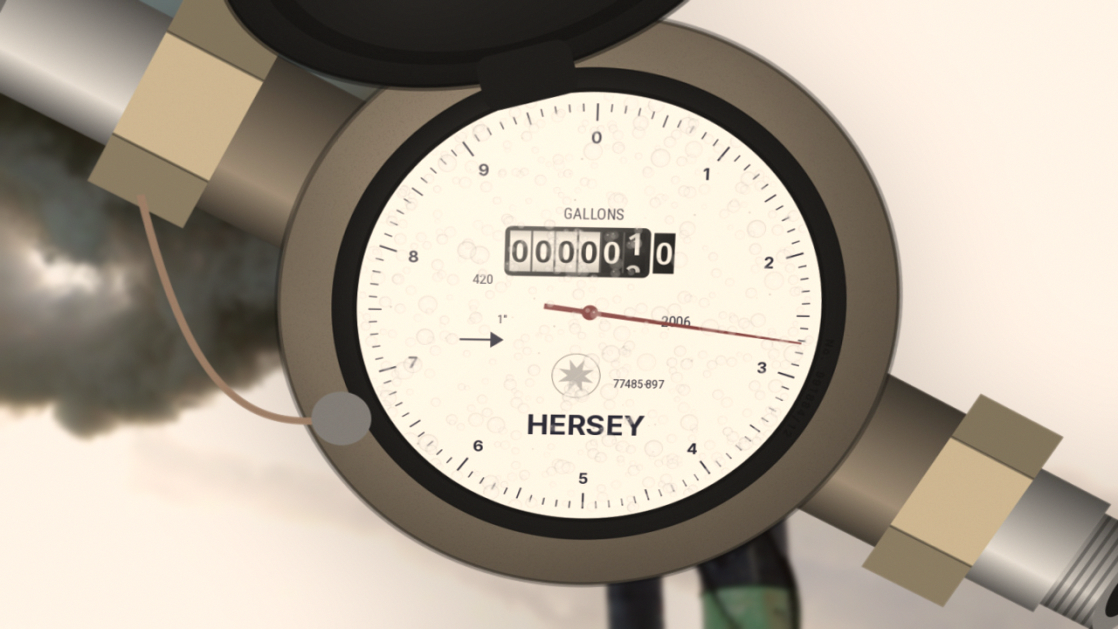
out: 12.7,gal
